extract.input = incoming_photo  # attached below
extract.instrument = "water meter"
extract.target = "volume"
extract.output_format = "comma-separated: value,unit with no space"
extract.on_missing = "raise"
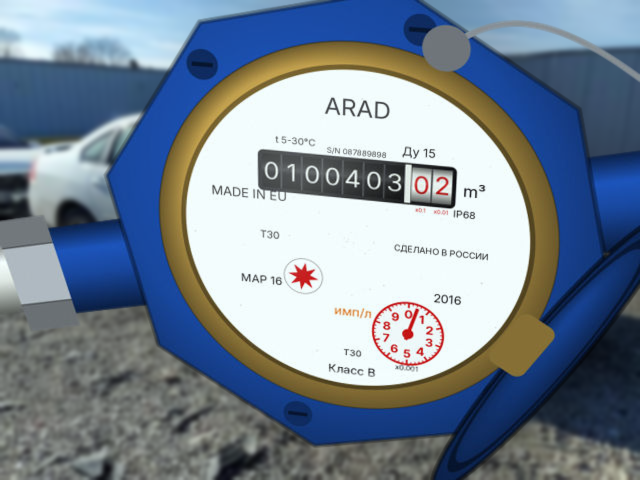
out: 100403.020,m³
